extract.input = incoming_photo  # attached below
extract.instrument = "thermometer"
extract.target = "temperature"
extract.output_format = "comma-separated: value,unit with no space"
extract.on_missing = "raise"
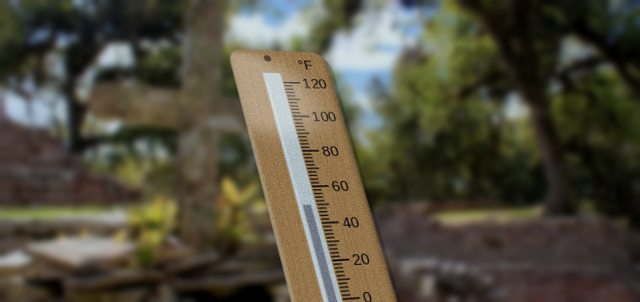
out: 50,°F
